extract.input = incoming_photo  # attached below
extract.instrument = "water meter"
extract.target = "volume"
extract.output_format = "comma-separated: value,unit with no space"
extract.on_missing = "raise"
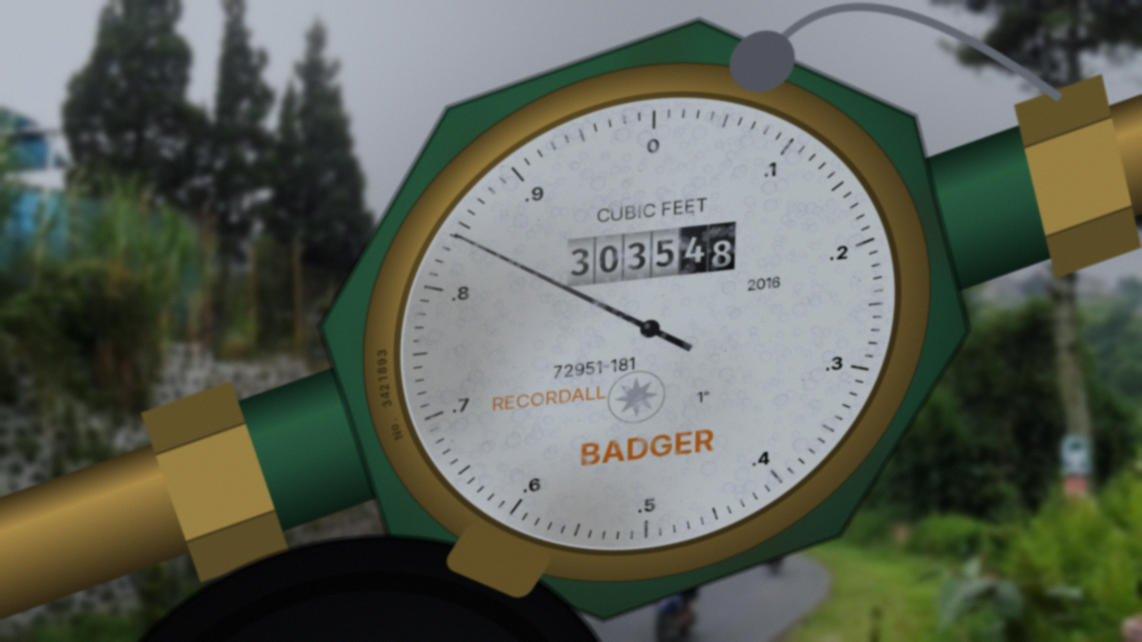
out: 303547.84,ft³
